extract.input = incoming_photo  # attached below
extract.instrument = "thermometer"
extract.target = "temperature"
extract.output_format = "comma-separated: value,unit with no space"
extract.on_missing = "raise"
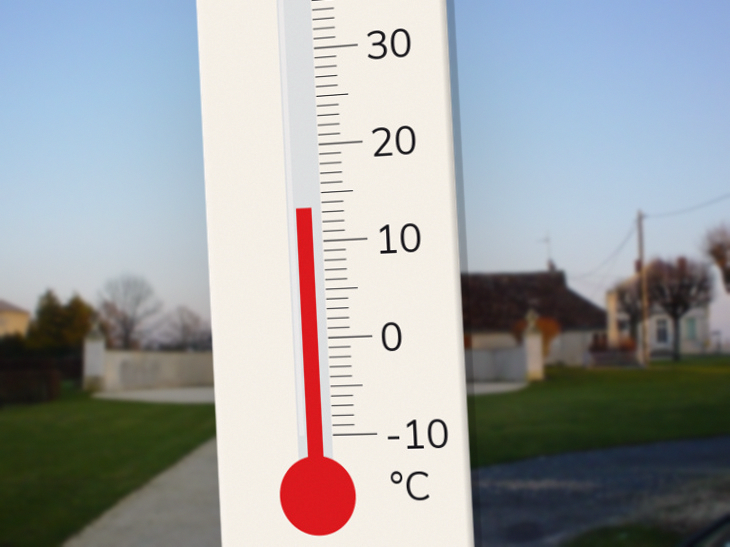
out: 13.5,°C
